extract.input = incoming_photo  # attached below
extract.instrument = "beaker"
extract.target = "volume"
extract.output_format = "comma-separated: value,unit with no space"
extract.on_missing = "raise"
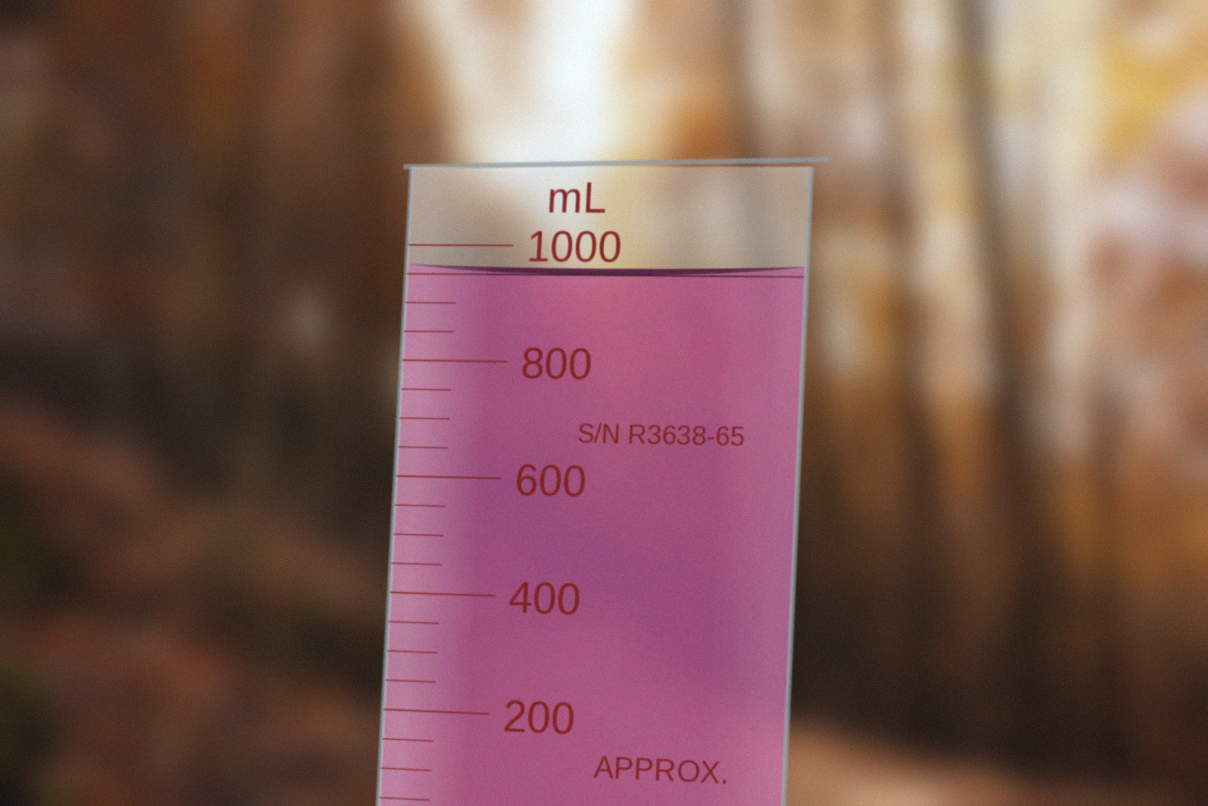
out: 950,mL
